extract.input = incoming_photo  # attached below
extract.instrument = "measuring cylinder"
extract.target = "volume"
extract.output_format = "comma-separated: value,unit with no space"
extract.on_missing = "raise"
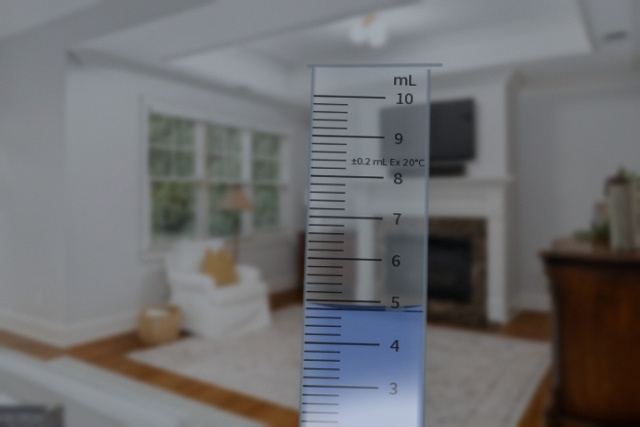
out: 4.8,mL
